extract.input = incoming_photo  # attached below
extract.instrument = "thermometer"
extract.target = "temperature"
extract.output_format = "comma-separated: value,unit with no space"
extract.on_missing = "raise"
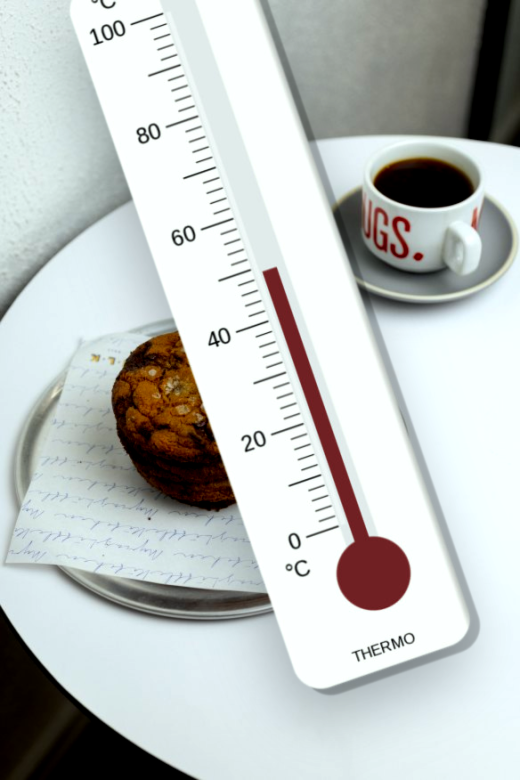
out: 49,°C
